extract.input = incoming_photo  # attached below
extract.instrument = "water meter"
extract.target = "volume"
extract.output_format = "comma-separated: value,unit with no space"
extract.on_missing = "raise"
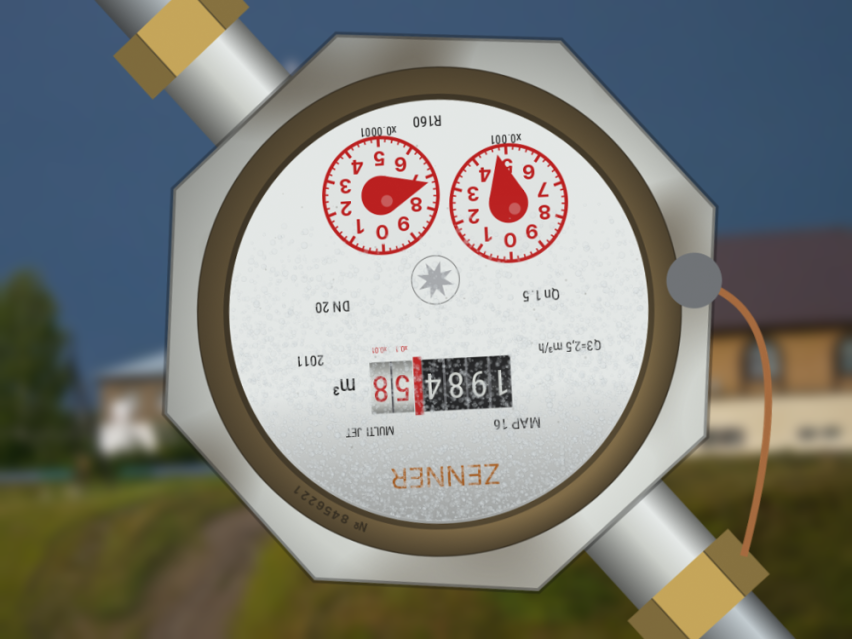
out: 1984.5847,m³
